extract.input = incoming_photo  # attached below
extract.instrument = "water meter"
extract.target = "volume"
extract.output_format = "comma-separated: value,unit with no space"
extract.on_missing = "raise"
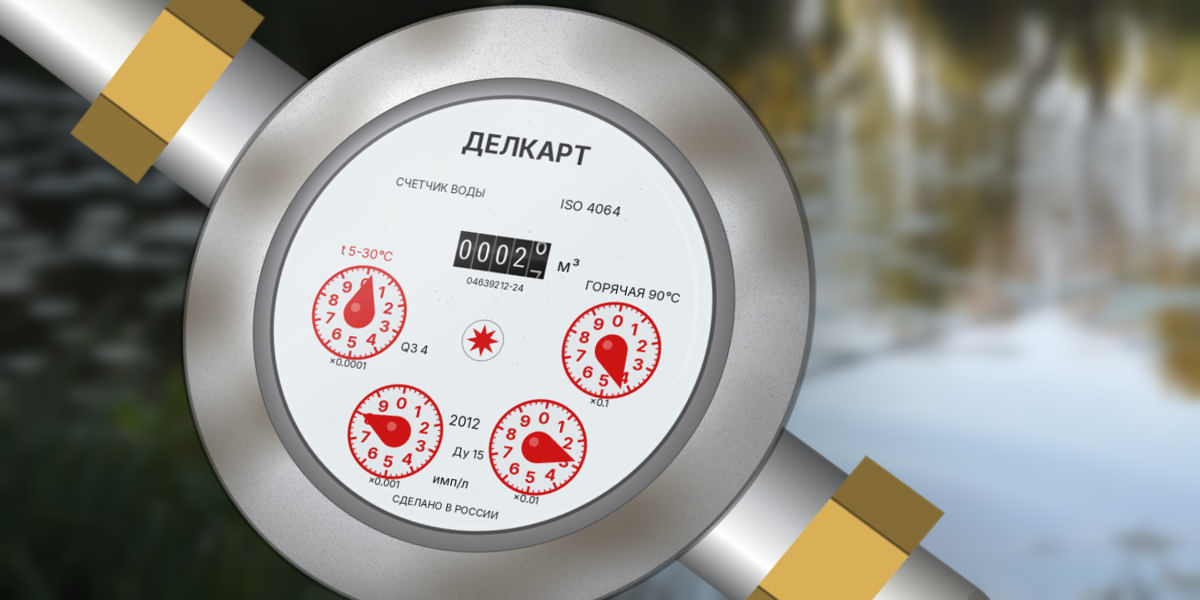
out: 26.4280,m³
